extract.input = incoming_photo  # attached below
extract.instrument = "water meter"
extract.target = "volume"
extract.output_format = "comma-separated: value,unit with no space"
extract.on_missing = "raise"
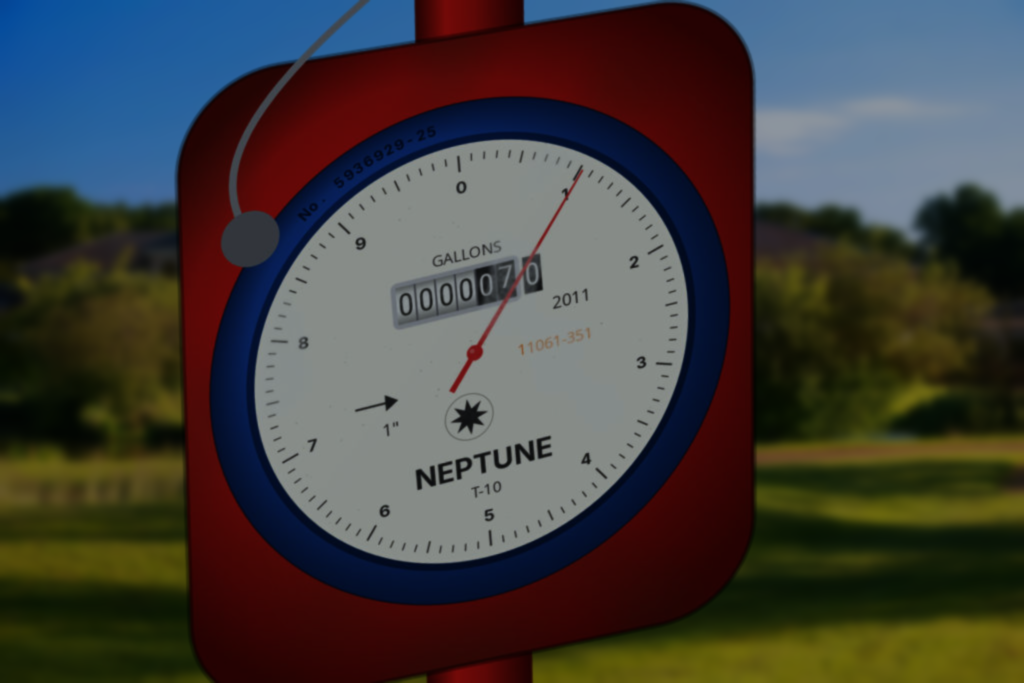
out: 71.0,gal
